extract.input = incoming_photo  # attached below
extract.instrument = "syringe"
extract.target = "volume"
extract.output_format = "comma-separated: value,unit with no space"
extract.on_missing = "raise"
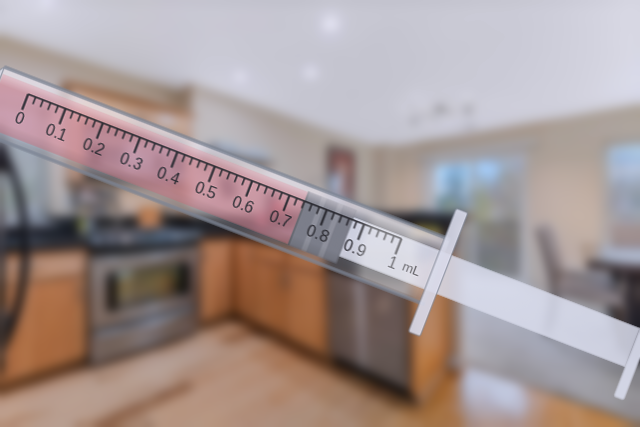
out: 0.74,mL
